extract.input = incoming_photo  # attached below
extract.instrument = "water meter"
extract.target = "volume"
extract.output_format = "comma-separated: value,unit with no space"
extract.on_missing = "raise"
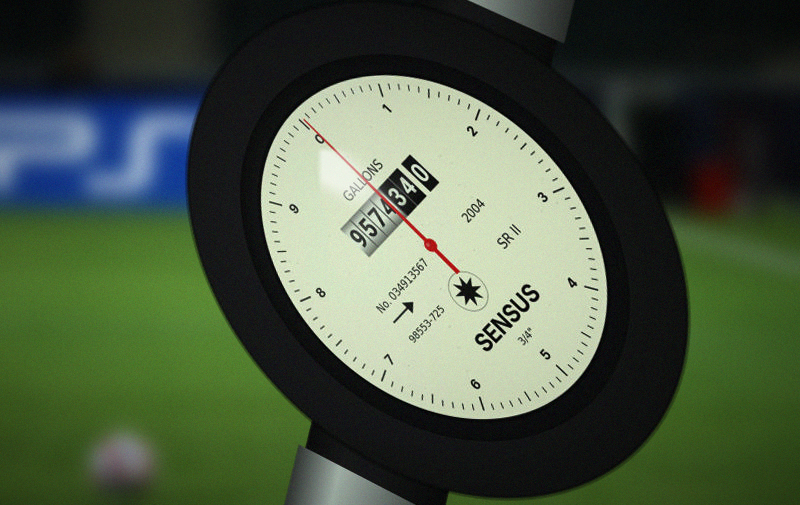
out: 9574340.0,gal
